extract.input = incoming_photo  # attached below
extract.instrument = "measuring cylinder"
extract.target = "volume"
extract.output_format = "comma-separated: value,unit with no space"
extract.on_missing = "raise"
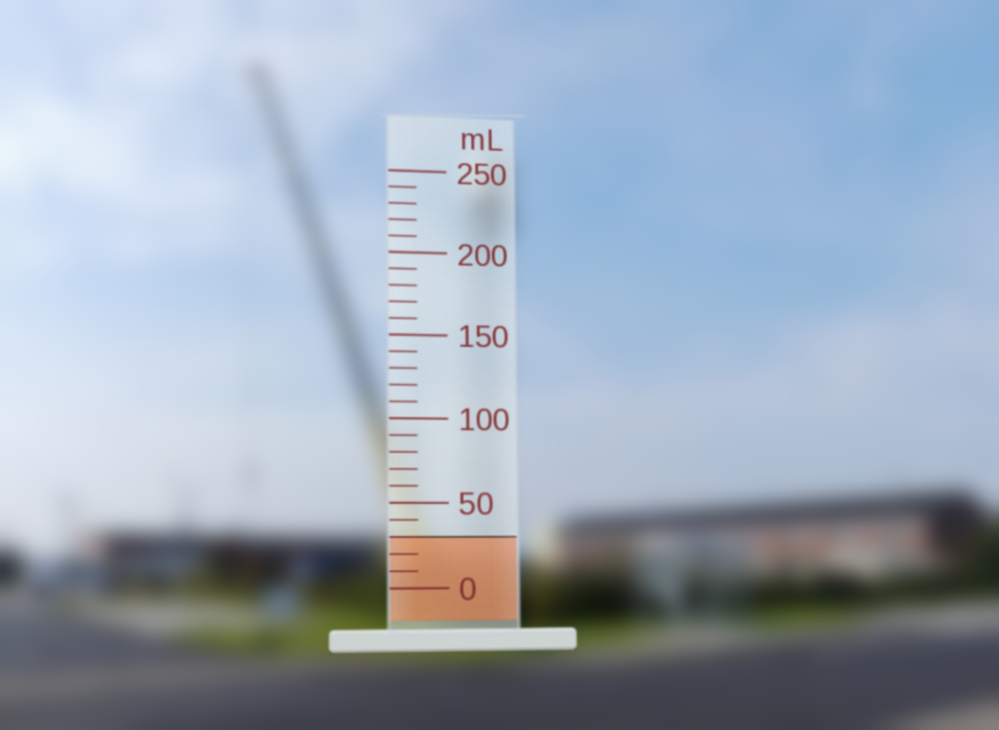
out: 30,mL
